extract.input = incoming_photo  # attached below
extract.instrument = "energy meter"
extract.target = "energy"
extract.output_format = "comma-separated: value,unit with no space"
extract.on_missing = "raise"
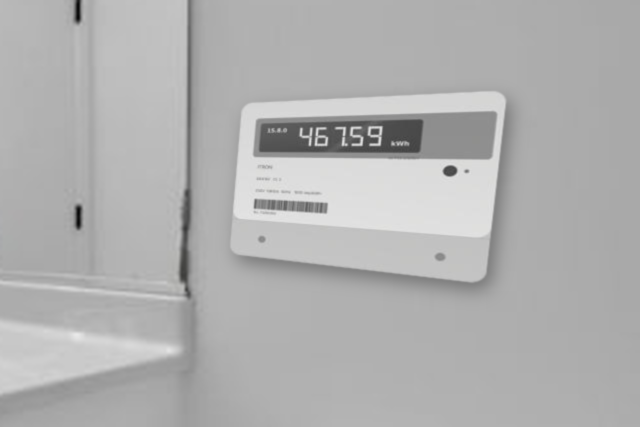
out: 467.59,kWh
